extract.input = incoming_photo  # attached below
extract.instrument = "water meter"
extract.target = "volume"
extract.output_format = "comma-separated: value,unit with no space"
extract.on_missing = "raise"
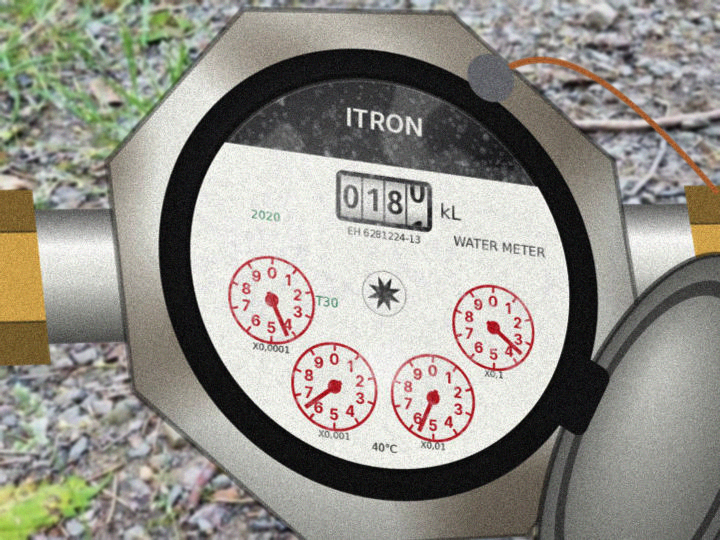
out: 180.3564,kL
